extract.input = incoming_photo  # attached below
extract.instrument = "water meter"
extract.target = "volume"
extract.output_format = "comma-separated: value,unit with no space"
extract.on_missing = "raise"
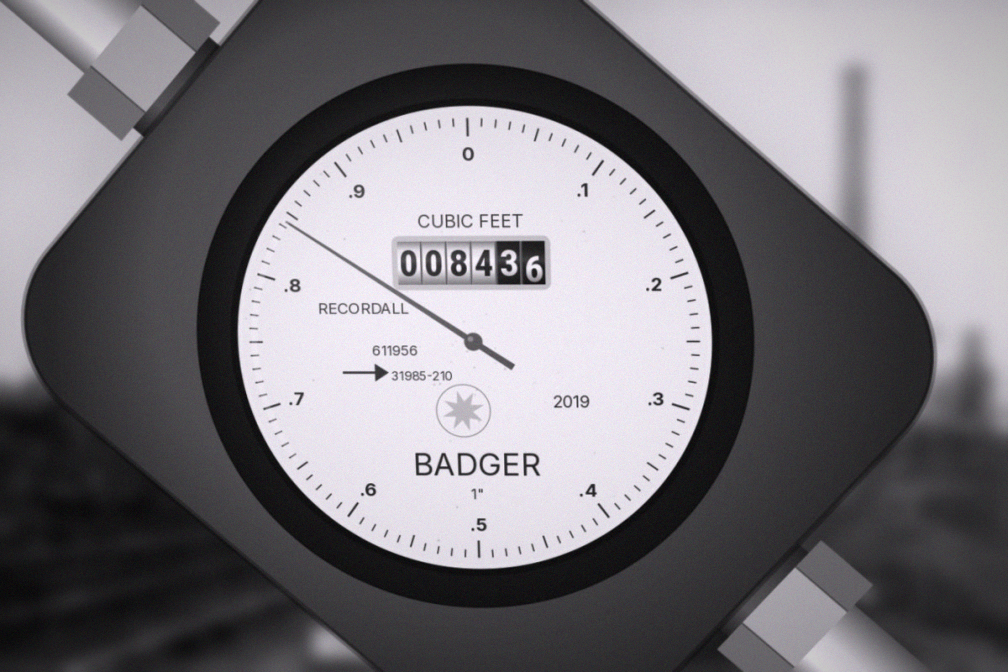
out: 8435.84,ft³
